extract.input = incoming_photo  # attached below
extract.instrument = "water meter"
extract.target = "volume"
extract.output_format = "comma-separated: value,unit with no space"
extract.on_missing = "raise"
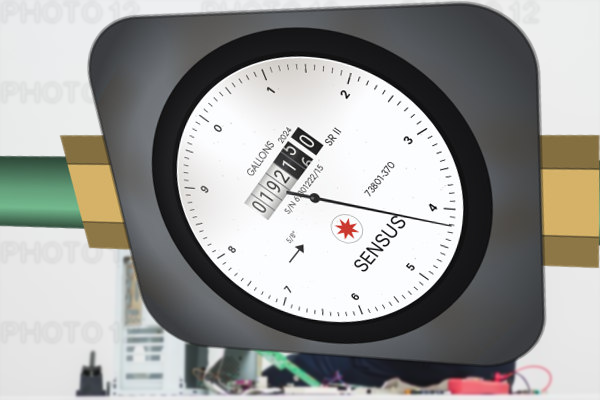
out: 192154.2,gal
